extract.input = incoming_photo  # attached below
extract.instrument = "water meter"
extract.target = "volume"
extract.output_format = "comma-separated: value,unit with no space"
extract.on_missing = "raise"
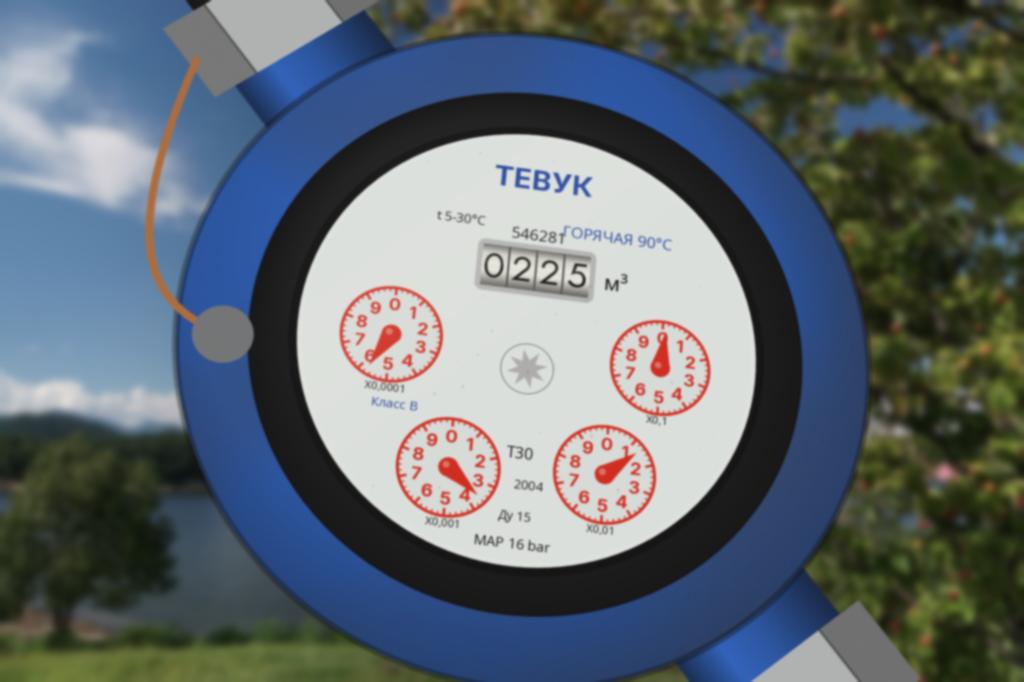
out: 225.0135,m³
